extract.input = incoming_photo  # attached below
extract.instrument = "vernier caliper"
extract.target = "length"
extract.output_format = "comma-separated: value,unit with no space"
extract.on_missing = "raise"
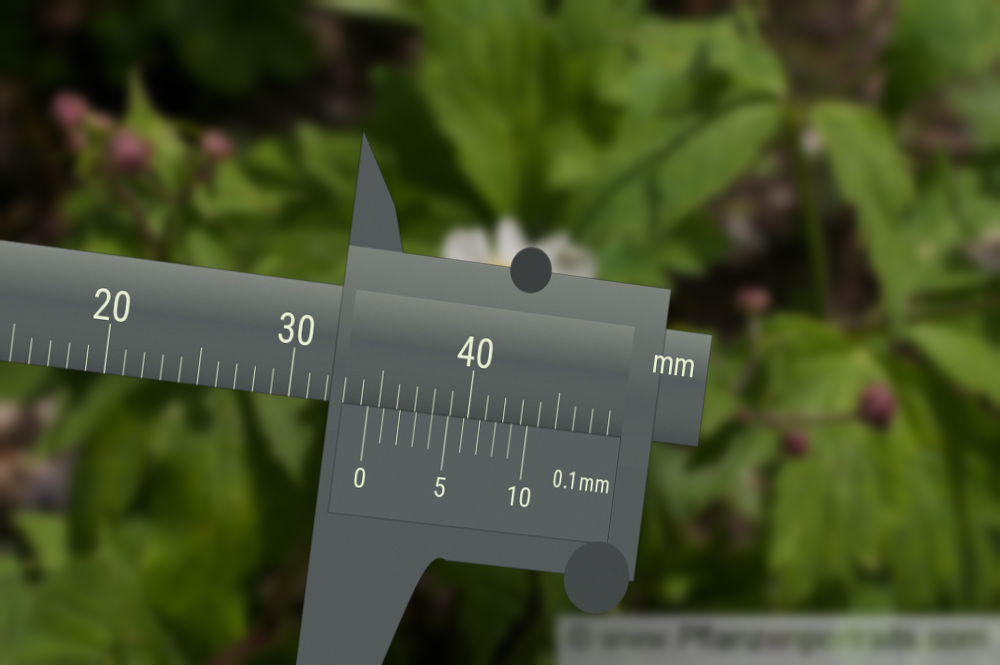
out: 34.4,mm
